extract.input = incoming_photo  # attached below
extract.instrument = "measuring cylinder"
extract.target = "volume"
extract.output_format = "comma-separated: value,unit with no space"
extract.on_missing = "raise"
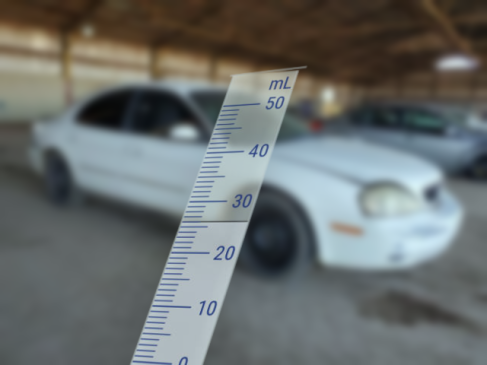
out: 26,mL
